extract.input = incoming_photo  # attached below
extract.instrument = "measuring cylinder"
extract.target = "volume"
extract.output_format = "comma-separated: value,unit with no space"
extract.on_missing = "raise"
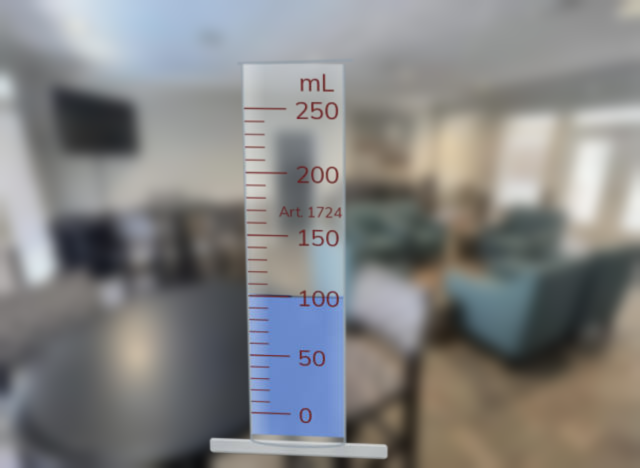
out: 100,mL
